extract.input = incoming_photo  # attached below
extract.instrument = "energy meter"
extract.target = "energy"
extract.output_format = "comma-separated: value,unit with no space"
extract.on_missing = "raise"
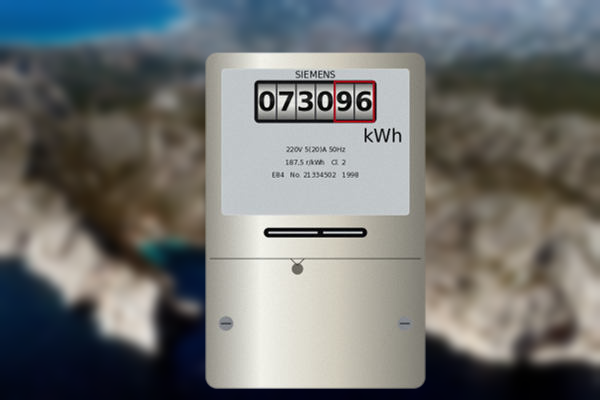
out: 730.96,kWh
